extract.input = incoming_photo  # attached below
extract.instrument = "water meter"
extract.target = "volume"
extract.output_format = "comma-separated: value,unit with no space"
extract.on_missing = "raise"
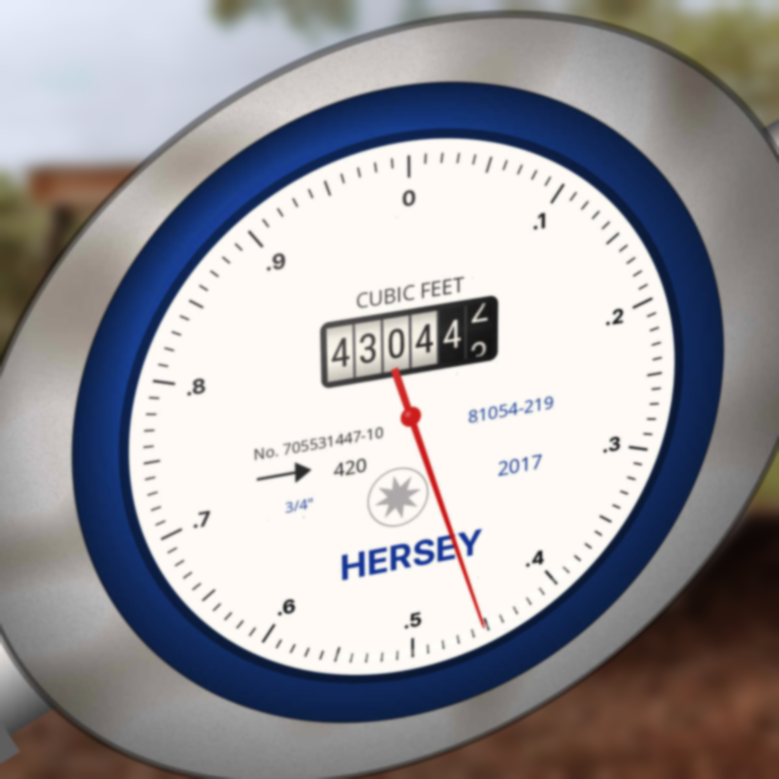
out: 430442.45,ft³
